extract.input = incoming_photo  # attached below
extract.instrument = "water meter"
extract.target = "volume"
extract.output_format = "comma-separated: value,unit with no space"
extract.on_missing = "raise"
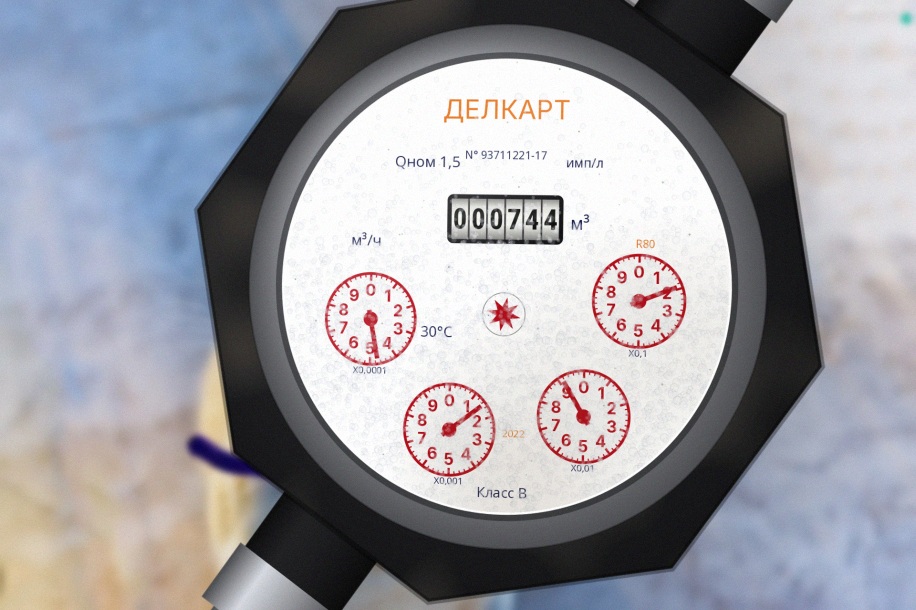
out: 744.1914,m³
